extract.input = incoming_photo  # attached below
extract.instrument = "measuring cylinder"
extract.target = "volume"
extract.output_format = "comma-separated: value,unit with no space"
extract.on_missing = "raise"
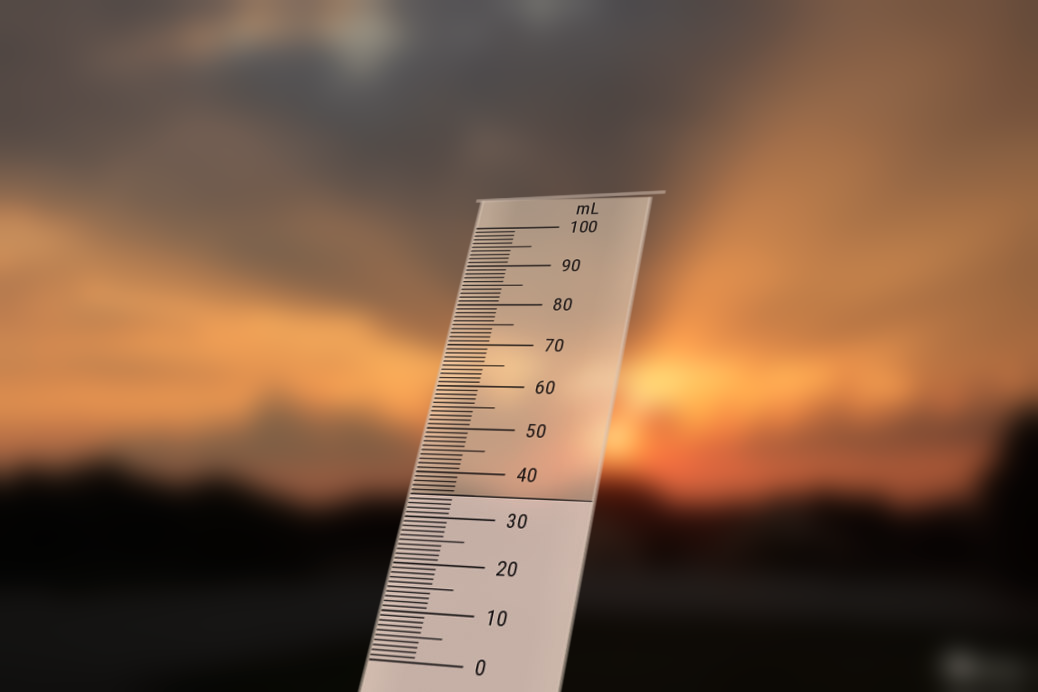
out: 35,mL
